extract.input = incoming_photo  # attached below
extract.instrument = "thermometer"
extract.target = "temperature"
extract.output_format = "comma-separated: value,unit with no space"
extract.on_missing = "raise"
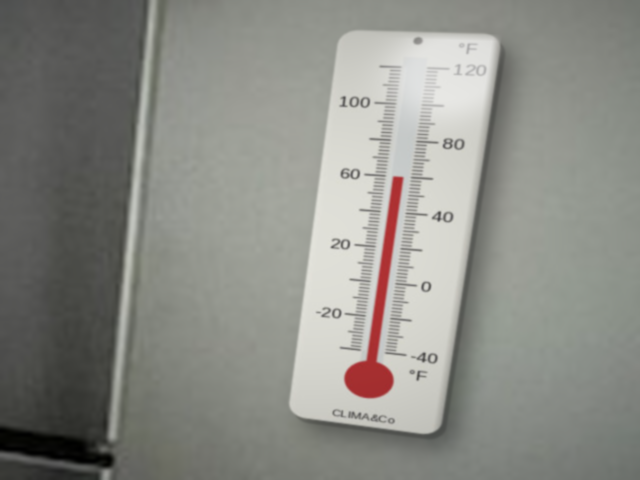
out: 60,°F
